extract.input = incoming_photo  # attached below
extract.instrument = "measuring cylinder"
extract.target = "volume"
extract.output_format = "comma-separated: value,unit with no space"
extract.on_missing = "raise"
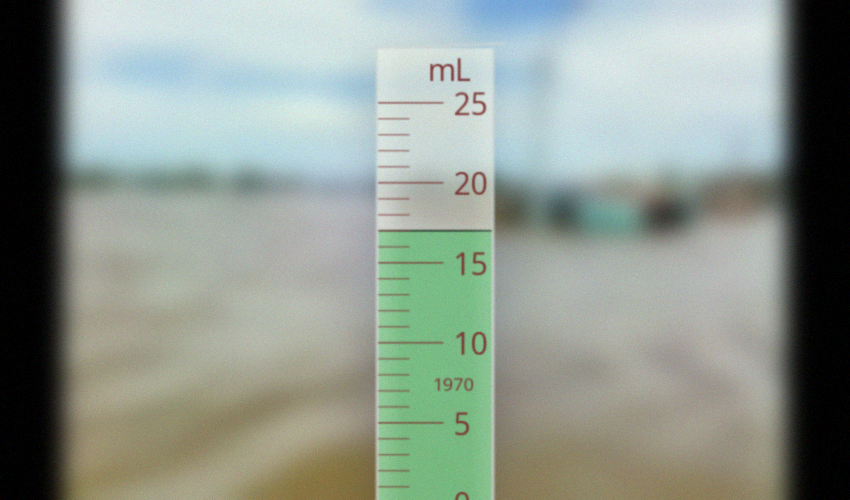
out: 17,mL
